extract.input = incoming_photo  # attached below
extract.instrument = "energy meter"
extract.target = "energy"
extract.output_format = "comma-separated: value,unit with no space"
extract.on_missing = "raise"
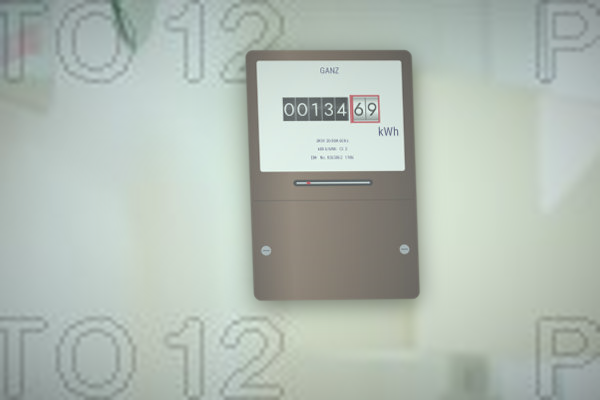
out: 134.69,kWh
